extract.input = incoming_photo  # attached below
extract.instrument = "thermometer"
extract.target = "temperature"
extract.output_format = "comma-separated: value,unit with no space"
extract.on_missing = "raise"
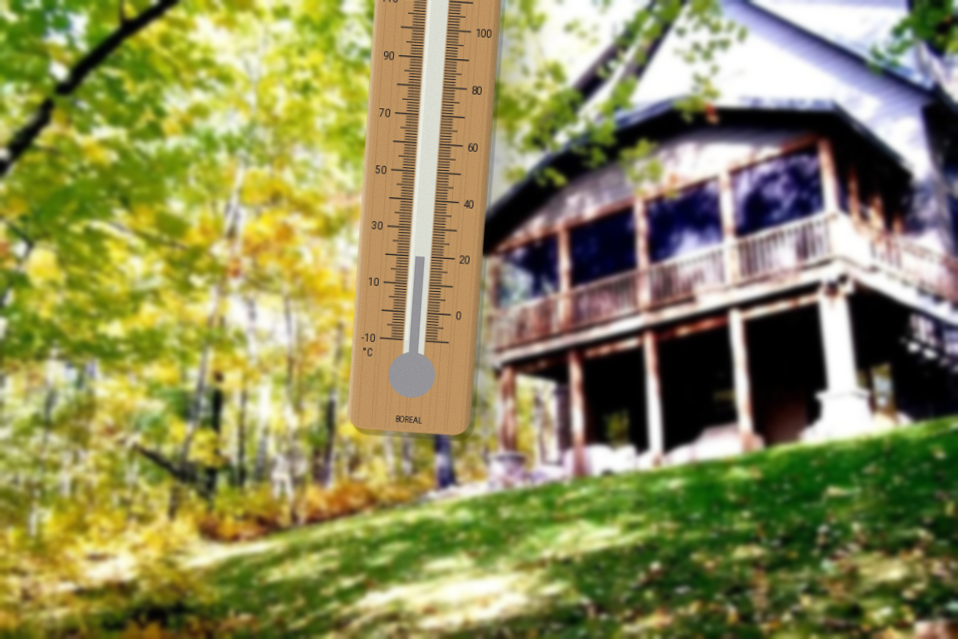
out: 20,°C
